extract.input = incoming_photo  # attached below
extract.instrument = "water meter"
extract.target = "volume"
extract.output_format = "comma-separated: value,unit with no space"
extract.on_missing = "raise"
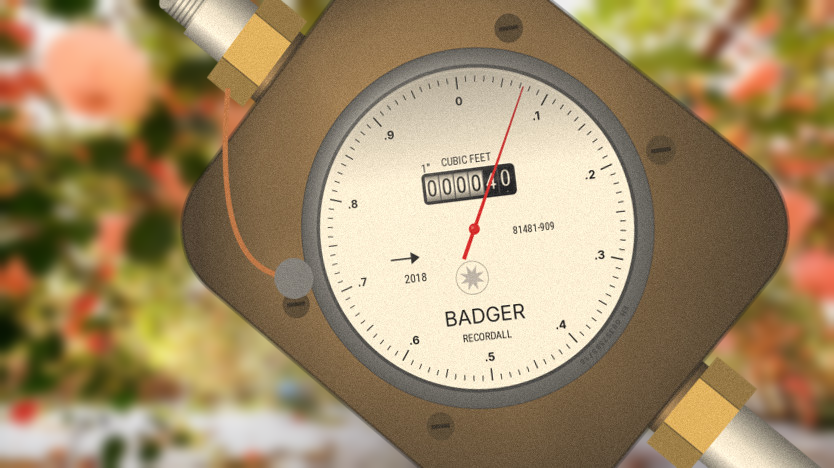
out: 40.07,ft³
